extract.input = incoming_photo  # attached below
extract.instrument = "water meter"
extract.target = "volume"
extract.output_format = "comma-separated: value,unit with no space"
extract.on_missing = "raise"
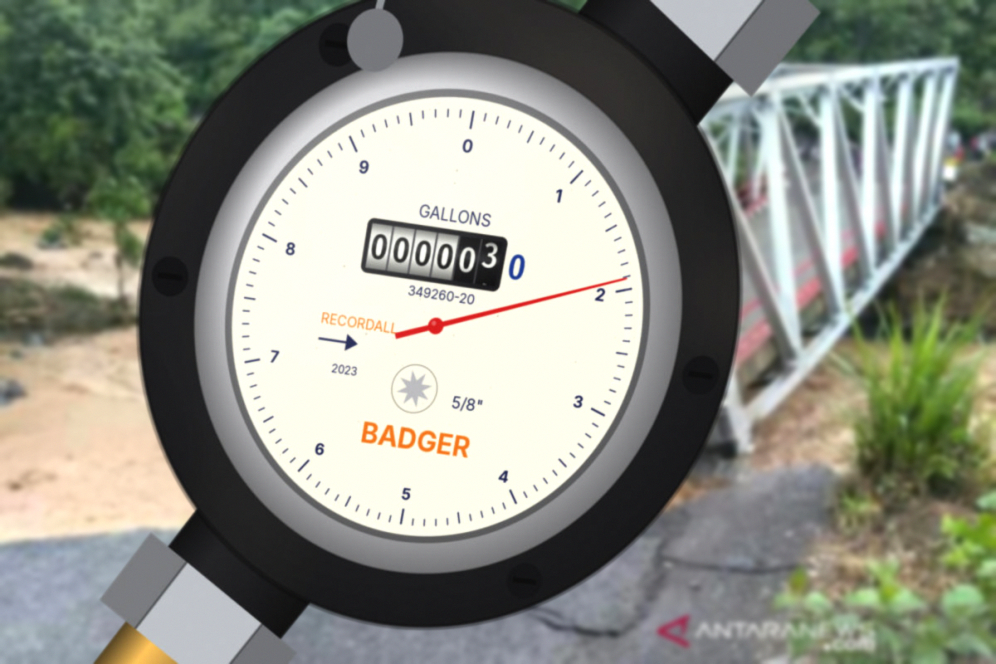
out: 31.9,gal
